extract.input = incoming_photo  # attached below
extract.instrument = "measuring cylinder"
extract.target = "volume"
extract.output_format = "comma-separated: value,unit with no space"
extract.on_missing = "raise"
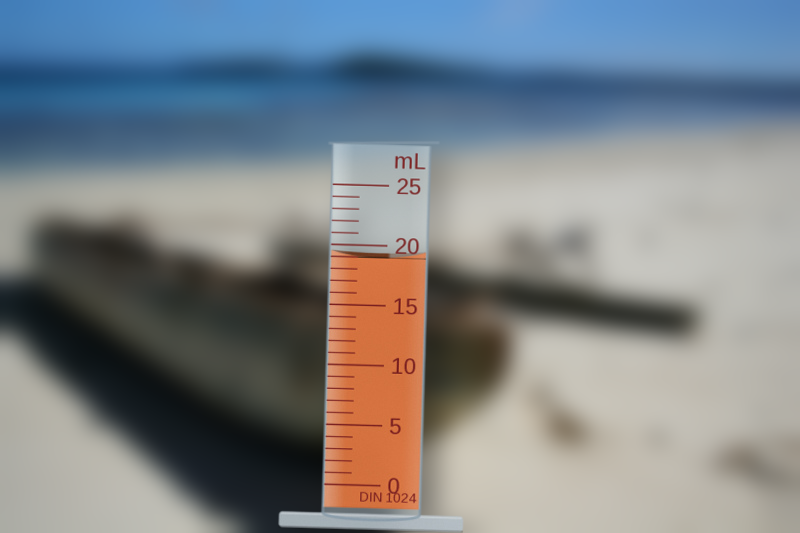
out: 19,mL
